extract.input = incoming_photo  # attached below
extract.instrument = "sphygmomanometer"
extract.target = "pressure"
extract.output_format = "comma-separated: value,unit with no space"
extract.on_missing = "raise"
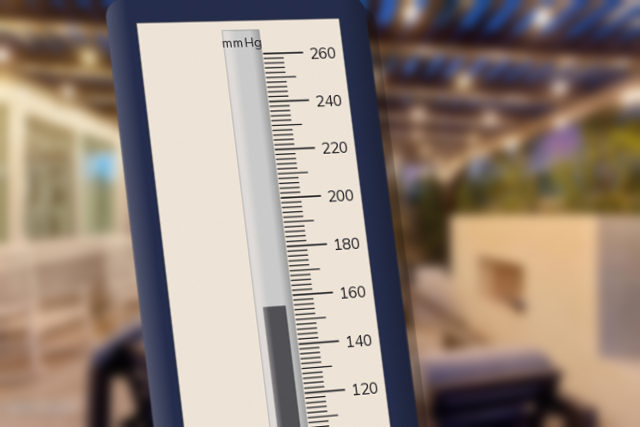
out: 156,mmHg
